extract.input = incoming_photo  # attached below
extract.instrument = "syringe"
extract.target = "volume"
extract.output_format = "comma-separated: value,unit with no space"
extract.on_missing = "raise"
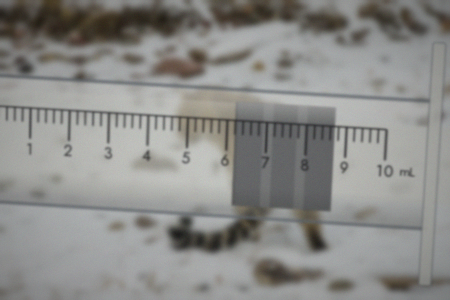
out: 6.2,mL
